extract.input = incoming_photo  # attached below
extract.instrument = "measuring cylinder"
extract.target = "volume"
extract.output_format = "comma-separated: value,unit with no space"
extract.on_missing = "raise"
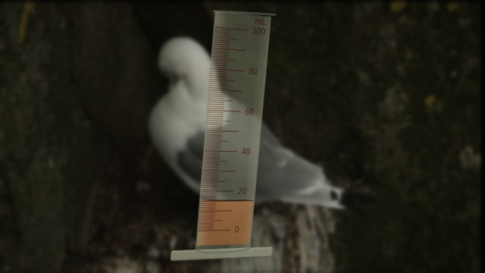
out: 15,mL
